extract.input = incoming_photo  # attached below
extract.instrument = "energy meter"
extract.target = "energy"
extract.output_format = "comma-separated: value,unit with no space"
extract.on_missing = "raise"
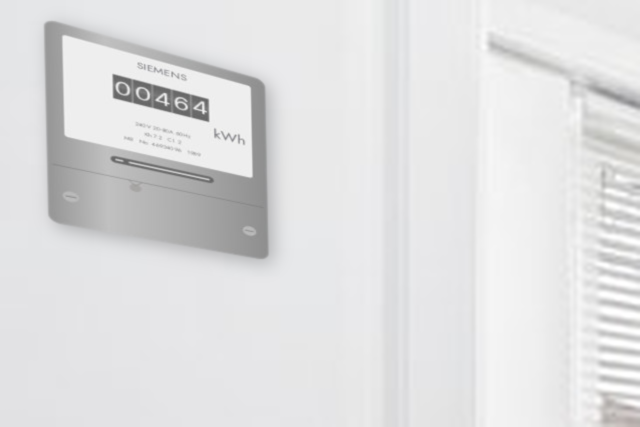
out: 464,kWh
